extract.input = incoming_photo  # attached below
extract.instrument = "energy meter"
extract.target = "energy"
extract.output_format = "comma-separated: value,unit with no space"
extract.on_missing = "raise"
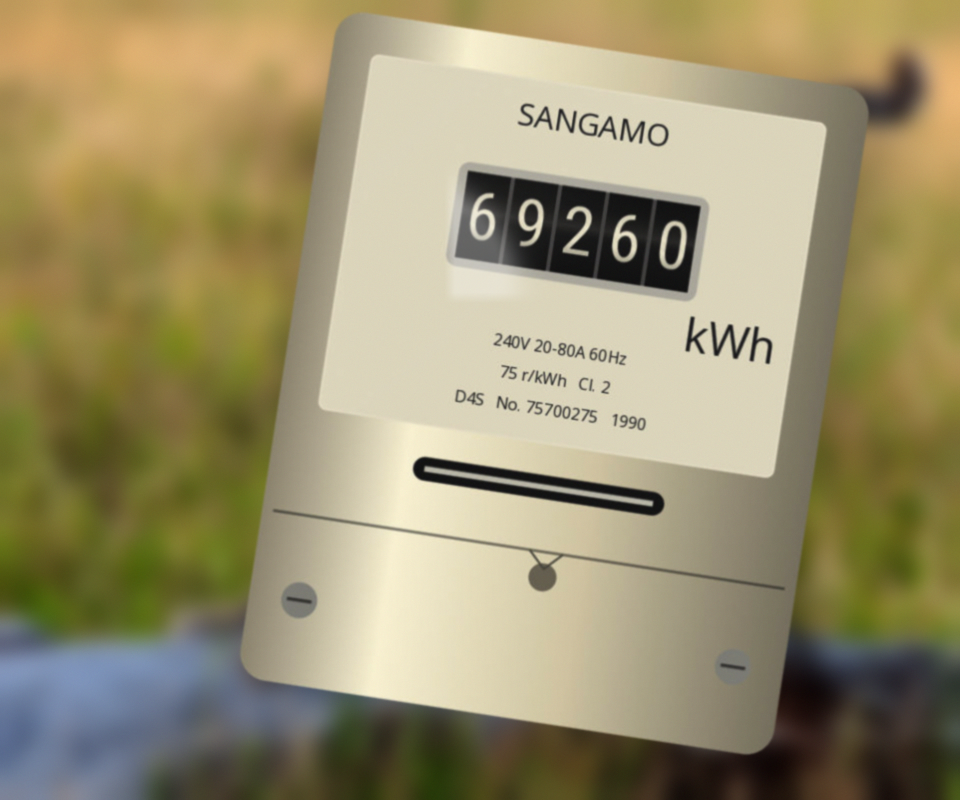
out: 69260,kWh
